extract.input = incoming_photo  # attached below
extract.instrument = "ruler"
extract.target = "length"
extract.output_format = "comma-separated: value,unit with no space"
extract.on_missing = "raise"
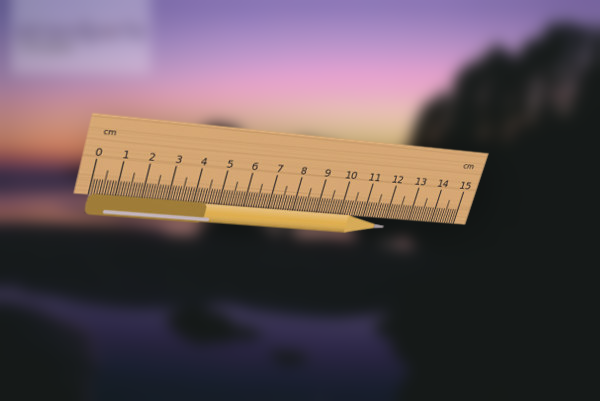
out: 12,cm
